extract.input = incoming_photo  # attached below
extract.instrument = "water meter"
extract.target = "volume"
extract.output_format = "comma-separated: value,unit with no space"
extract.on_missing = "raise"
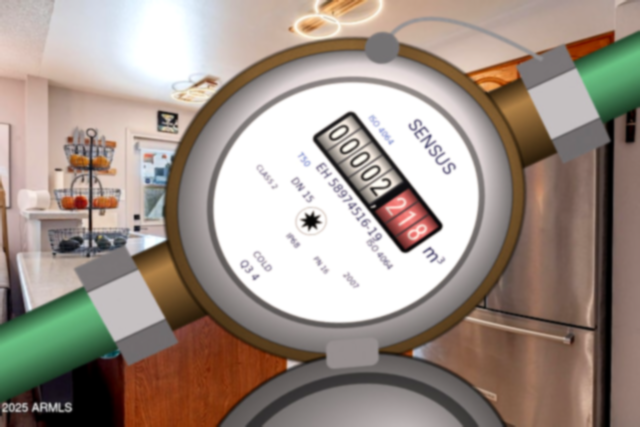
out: 2.218,m³
